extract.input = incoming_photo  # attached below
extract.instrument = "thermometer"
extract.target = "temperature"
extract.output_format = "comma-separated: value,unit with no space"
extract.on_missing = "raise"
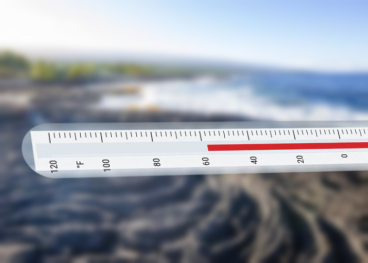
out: 58,°F
